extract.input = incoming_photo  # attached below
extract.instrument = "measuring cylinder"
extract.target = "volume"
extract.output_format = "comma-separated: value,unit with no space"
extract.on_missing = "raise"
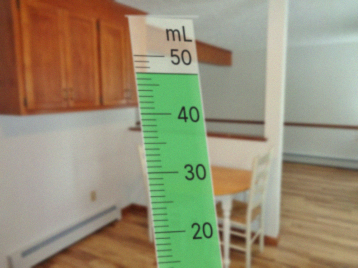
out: 47,mL
